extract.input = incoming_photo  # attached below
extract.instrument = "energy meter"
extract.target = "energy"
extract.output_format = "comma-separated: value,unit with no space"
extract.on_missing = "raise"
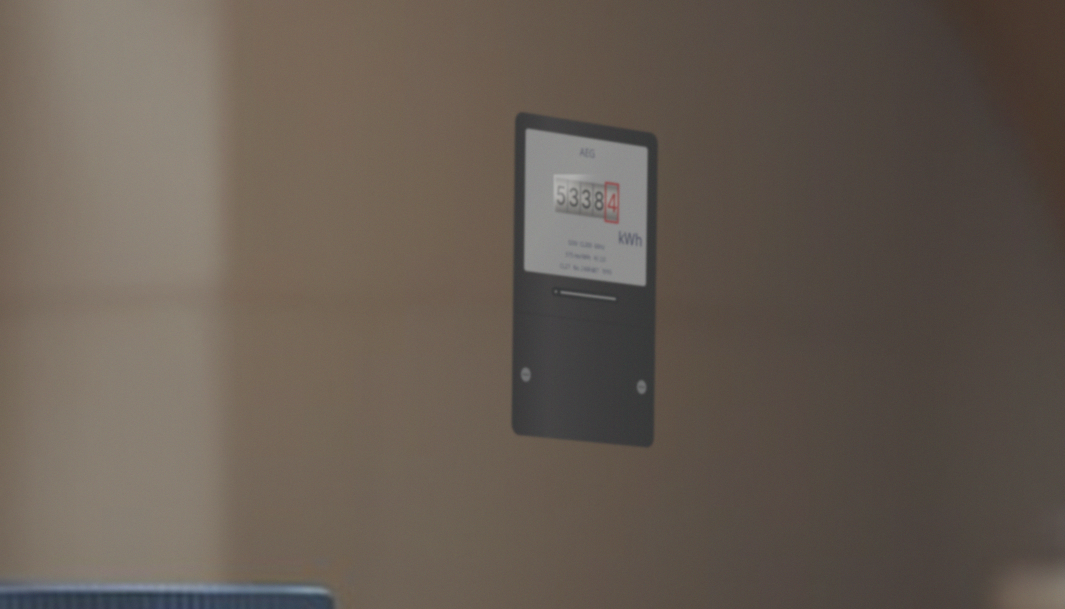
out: 5338.4,kWh
